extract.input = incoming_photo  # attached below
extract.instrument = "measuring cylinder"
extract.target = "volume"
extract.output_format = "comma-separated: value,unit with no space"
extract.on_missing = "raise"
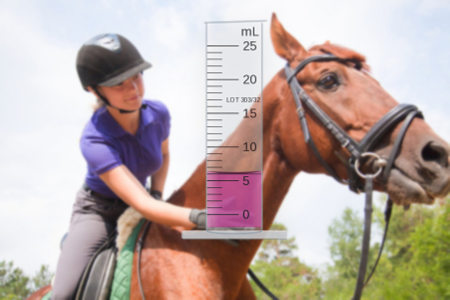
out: 6,mL
